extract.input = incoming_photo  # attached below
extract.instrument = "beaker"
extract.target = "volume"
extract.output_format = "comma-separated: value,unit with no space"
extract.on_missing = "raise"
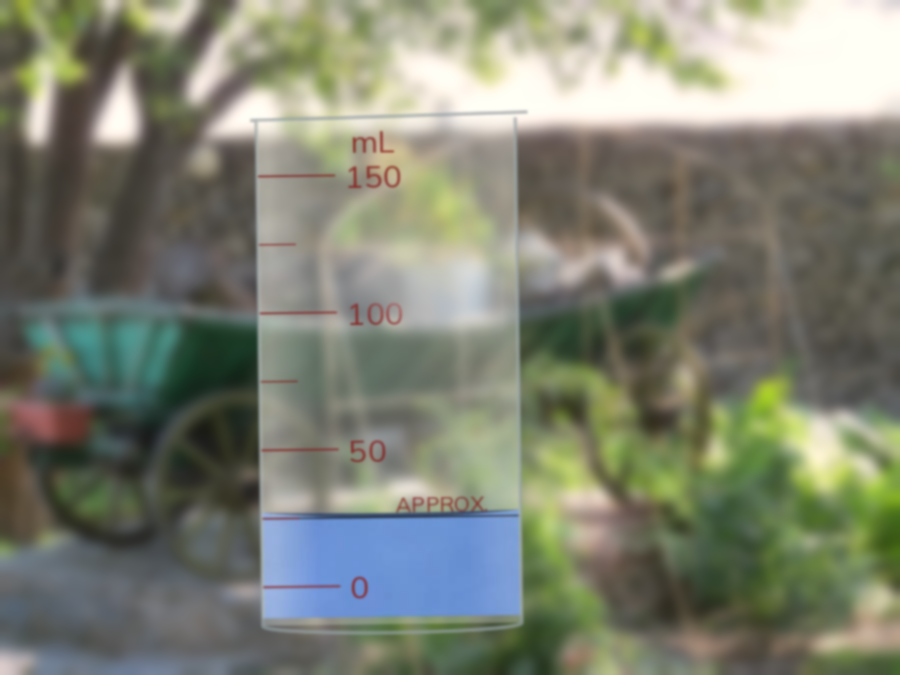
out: 25,mL
